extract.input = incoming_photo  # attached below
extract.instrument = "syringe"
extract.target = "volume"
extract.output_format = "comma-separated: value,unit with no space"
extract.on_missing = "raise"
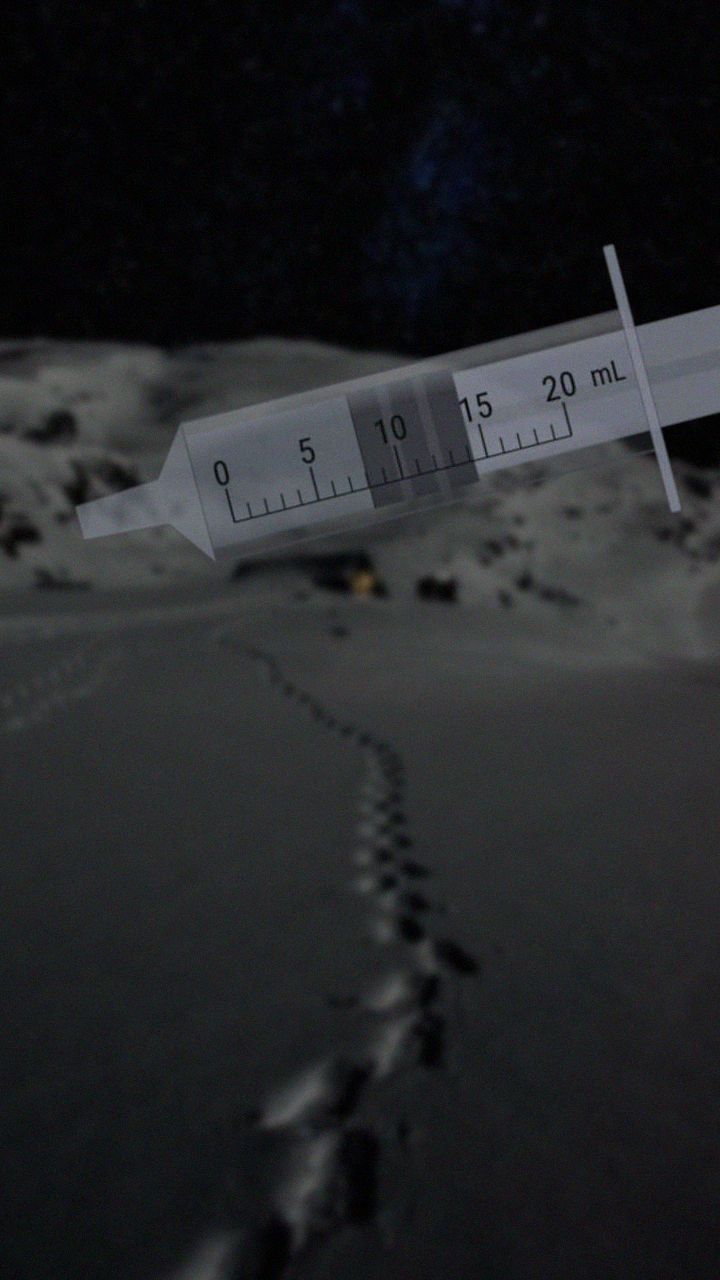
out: 8,mL
